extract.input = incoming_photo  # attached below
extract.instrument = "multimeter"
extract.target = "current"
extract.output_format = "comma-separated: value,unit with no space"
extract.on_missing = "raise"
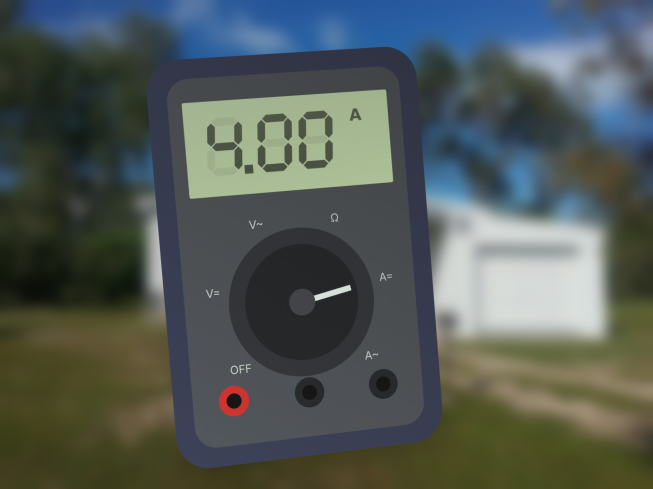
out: 4.00,A
